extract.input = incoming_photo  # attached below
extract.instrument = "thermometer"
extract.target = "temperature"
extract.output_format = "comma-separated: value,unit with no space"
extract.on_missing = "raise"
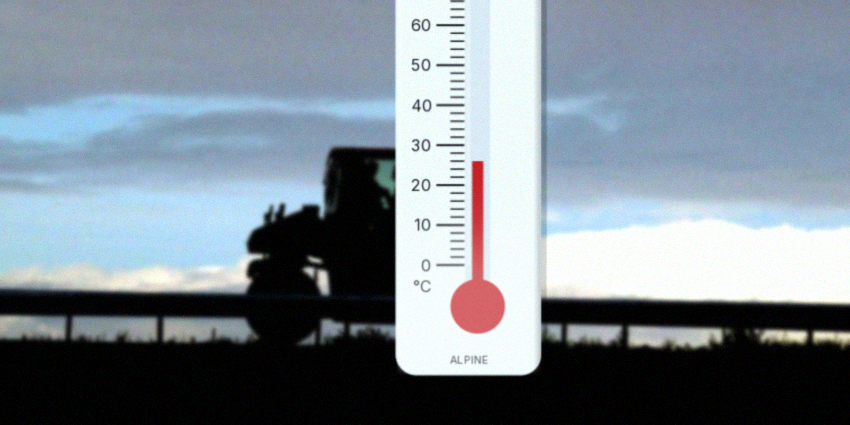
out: 26,°C
